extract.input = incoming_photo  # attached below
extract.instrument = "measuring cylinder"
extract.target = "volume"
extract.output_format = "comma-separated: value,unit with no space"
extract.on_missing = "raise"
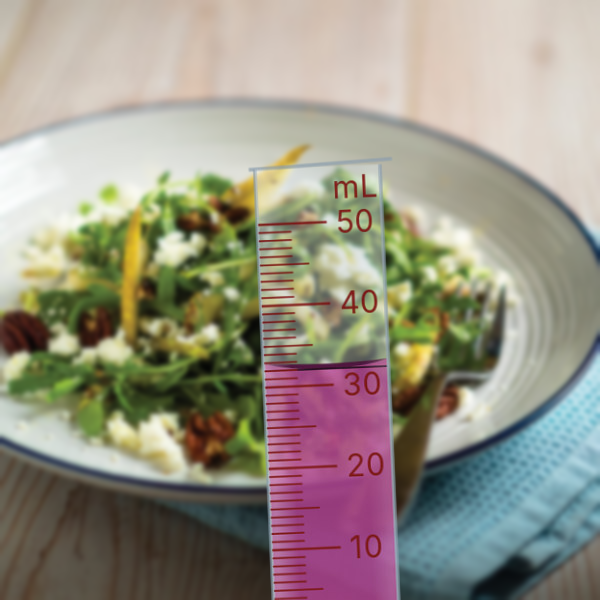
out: 32,mL
